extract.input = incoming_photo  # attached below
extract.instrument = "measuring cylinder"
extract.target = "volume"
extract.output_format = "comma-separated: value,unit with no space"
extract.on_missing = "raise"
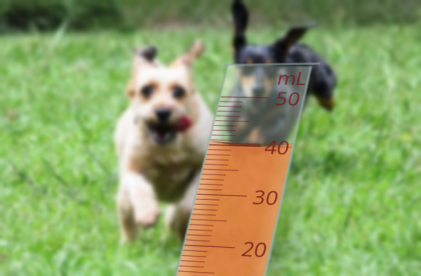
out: 40,mL
